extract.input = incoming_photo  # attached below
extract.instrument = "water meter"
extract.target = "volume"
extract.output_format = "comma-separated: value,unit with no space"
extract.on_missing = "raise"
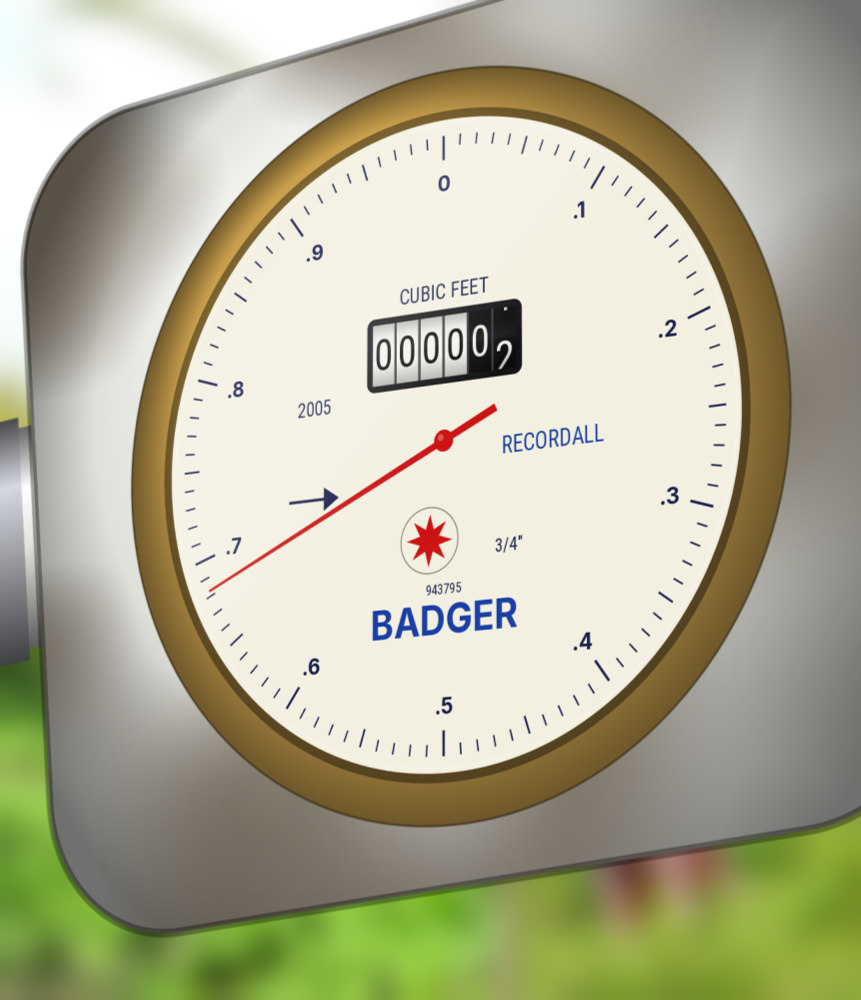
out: 1.68,ft³
